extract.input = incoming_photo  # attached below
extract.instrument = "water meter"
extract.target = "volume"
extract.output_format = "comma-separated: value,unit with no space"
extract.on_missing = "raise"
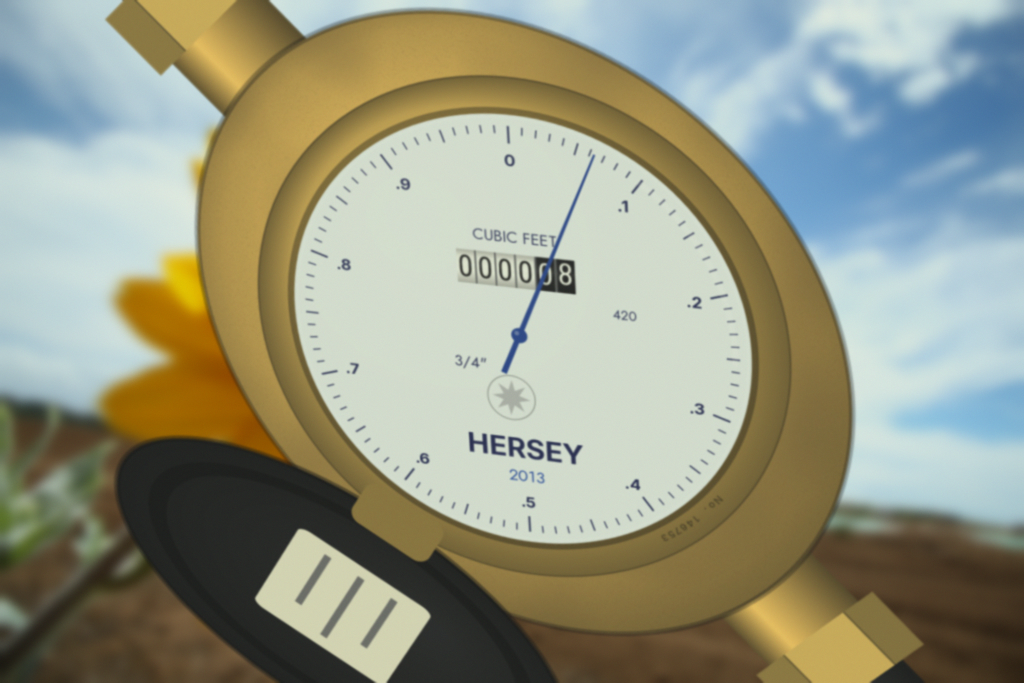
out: 8.06,ft³
